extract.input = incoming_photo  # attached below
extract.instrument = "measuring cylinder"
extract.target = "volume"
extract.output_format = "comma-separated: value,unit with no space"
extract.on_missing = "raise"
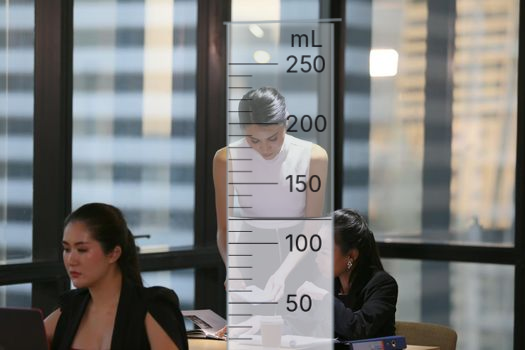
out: 120,mL
